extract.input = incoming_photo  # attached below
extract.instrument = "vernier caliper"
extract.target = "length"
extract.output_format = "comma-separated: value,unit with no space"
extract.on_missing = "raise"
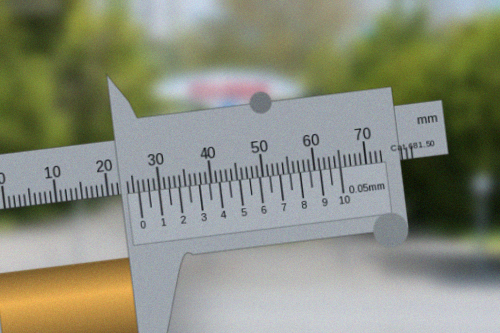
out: 26.0,mm
